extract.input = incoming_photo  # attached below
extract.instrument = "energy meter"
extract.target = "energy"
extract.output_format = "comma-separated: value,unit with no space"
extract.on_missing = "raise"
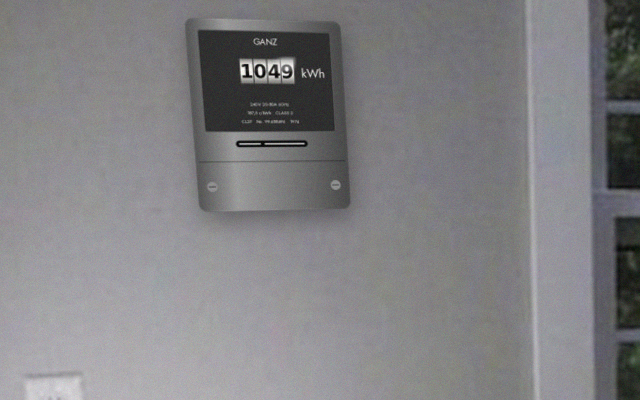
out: 1049,kWh
